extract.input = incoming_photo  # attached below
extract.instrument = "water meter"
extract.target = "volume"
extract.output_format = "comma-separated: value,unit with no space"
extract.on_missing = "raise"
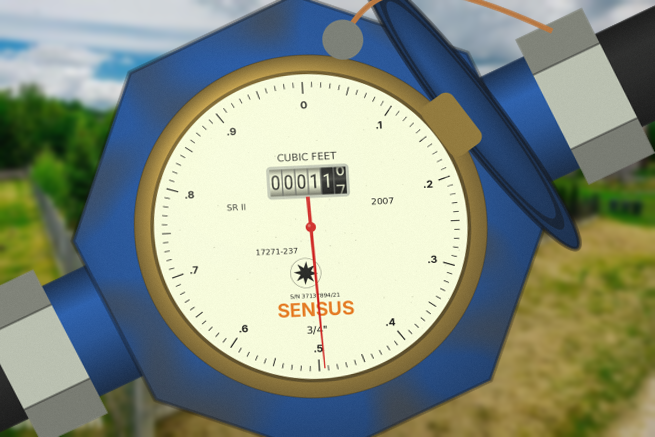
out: 116.49,ft³
